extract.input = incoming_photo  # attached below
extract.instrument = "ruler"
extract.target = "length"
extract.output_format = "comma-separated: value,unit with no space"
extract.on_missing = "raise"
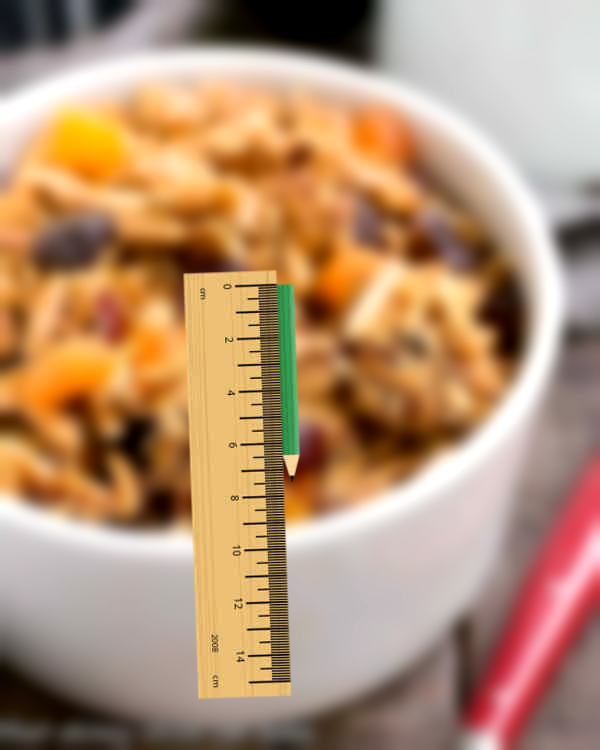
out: 7.5,cm
